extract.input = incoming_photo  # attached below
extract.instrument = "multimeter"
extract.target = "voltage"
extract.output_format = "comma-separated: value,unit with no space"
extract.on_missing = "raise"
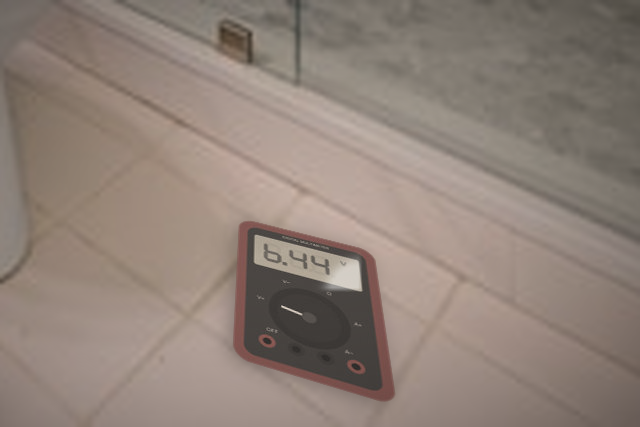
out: 6.44,V
